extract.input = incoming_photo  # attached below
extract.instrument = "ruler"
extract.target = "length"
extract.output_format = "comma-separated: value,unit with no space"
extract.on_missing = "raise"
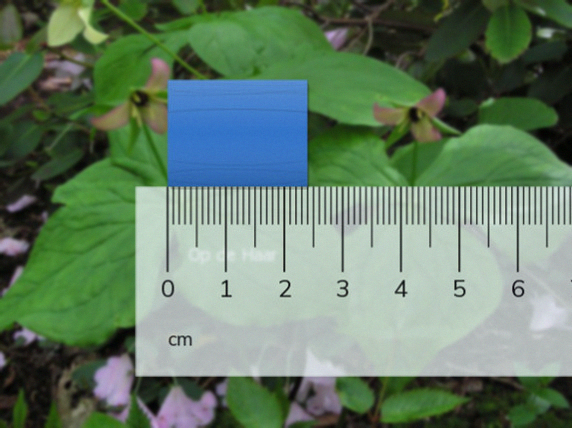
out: 2.4,cm
